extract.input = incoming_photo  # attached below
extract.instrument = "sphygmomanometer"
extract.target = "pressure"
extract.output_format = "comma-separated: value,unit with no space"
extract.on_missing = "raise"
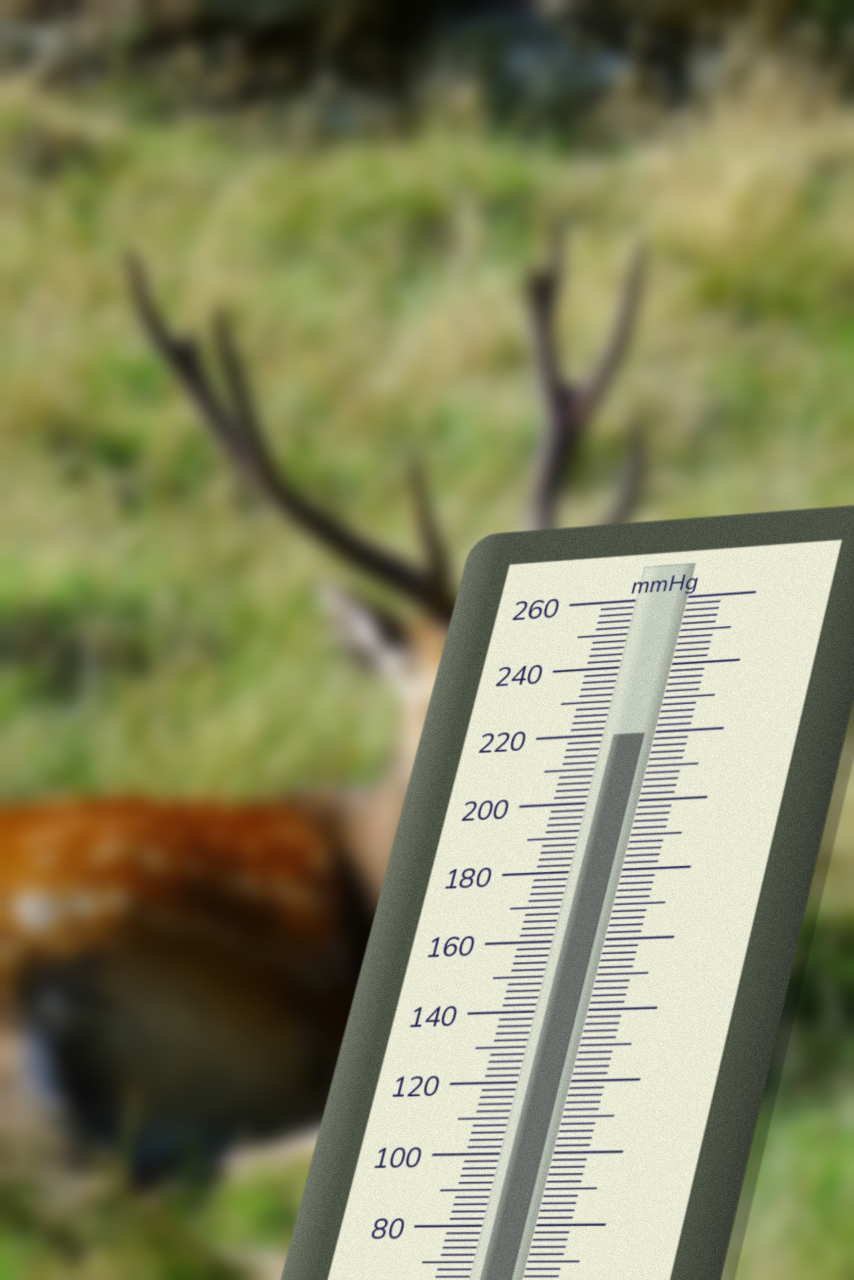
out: 220,mmHg
